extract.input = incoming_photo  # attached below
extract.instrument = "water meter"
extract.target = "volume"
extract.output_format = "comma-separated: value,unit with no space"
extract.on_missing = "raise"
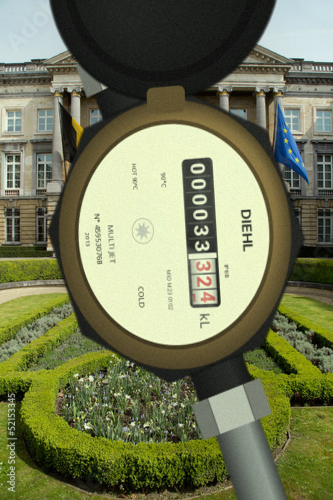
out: 33.324,kL
